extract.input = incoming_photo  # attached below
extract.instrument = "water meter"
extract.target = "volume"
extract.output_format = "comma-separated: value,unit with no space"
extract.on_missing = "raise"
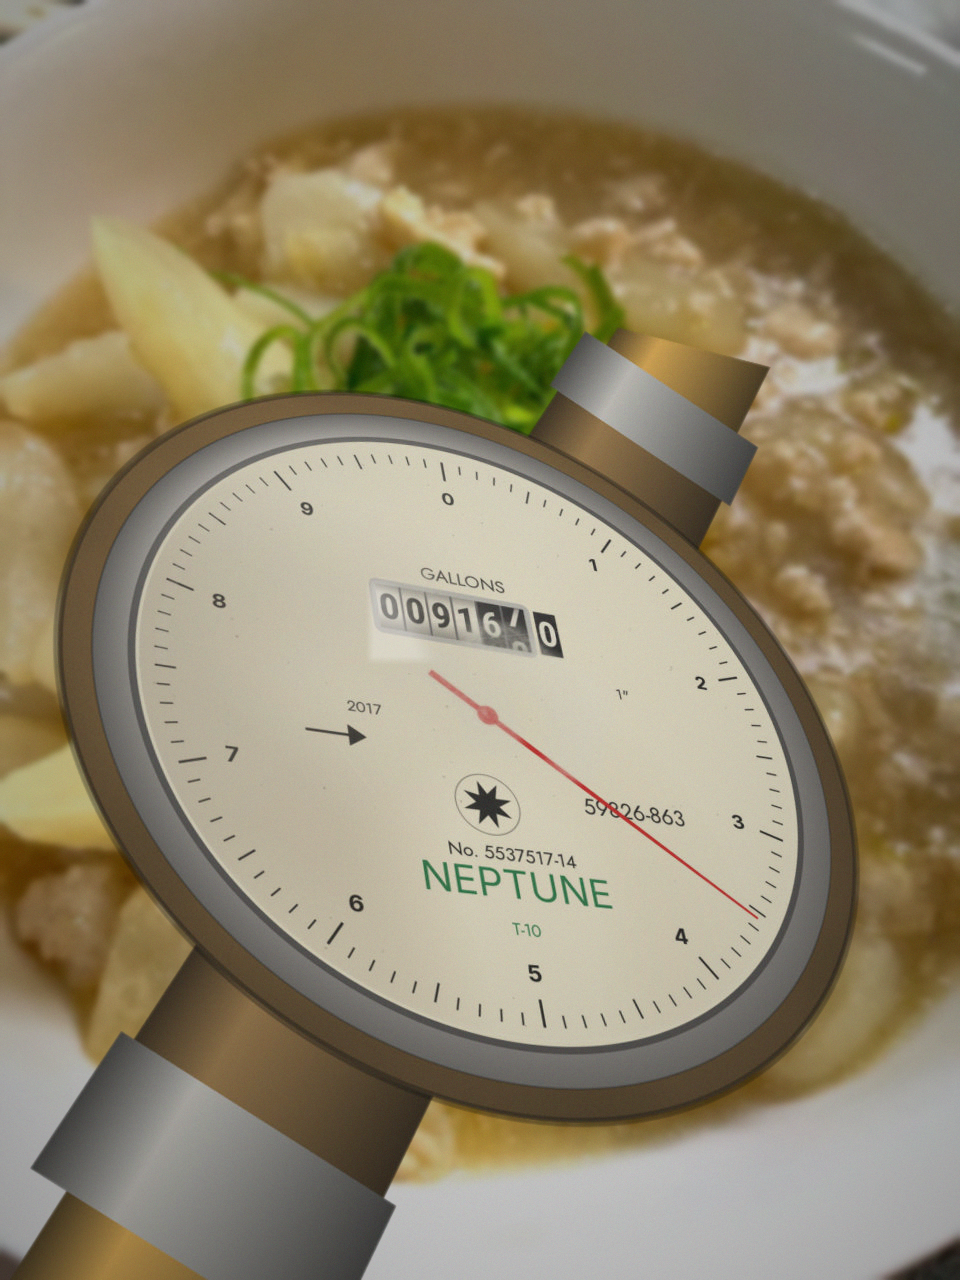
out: 91673.5,gal
